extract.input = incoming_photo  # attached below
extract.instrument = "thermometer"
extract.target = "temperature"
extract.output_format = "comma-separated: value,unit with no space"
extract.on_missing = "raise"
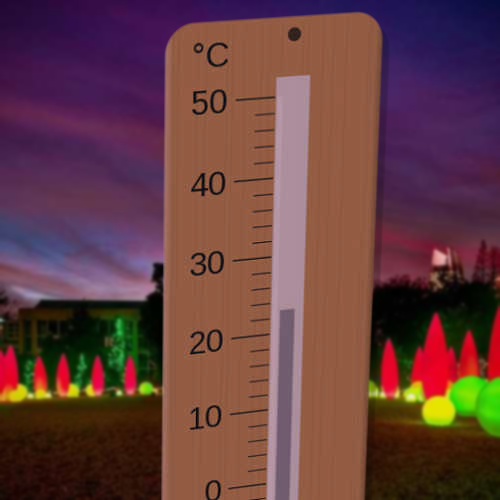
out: 23,°C
